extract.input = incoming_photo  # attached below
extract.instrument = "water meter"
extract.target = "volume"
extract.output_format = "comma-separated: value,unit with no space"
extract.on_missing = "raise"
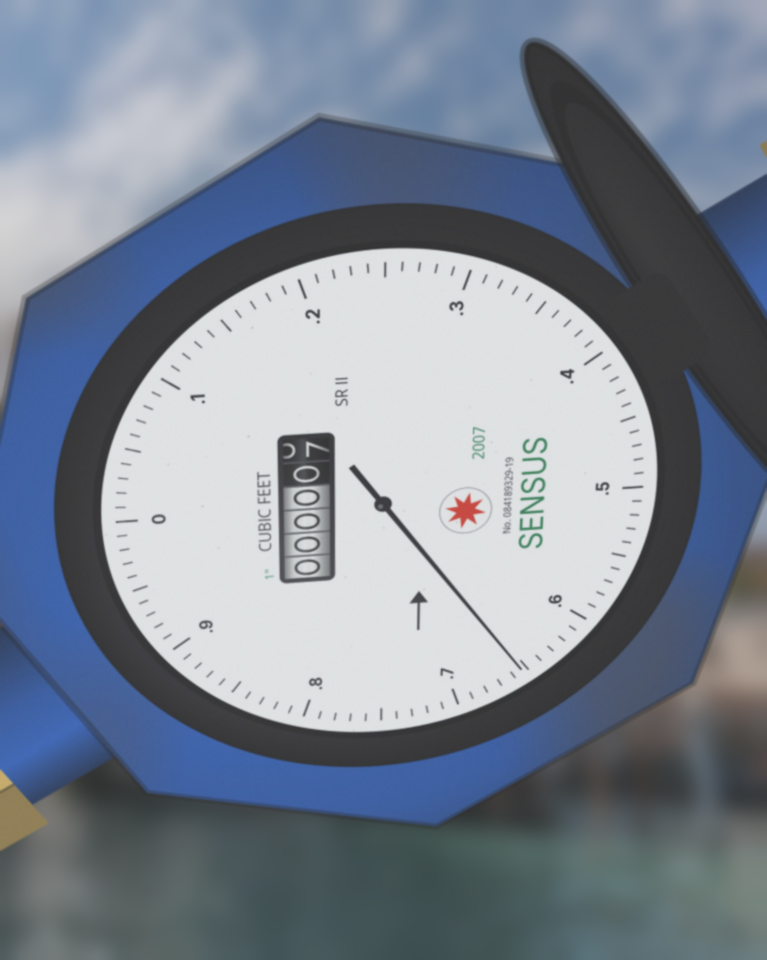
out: 6.65,ft³
